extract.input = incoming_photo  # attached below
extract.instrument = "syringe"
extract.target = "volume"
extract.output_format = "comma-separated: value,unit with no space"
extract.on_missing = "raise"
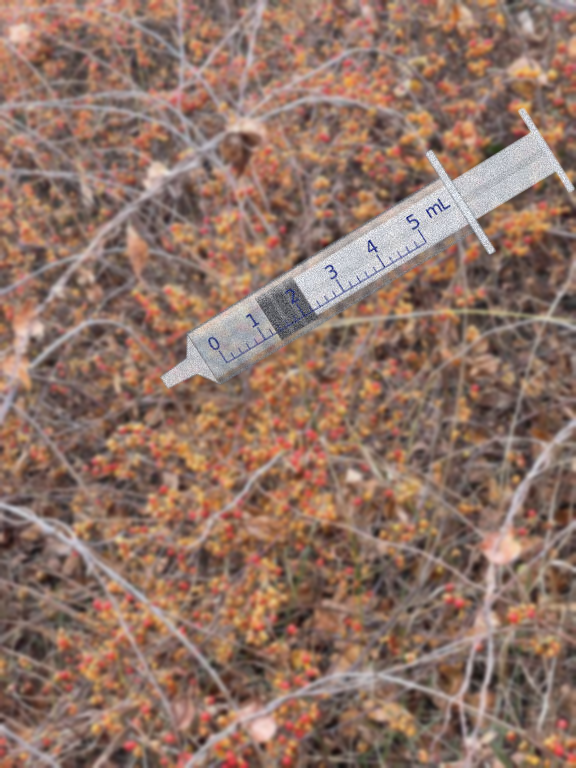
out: 1.3,mL
